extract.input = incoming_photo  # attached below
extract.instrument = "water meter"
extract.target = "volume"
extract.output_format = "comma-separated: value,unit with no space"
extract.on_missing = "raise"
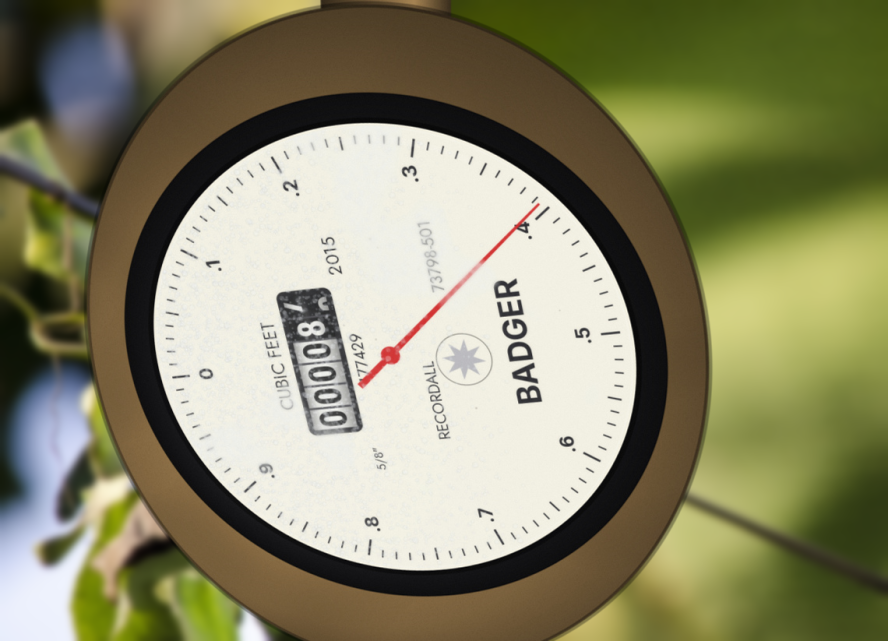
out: 87.39,ft³
